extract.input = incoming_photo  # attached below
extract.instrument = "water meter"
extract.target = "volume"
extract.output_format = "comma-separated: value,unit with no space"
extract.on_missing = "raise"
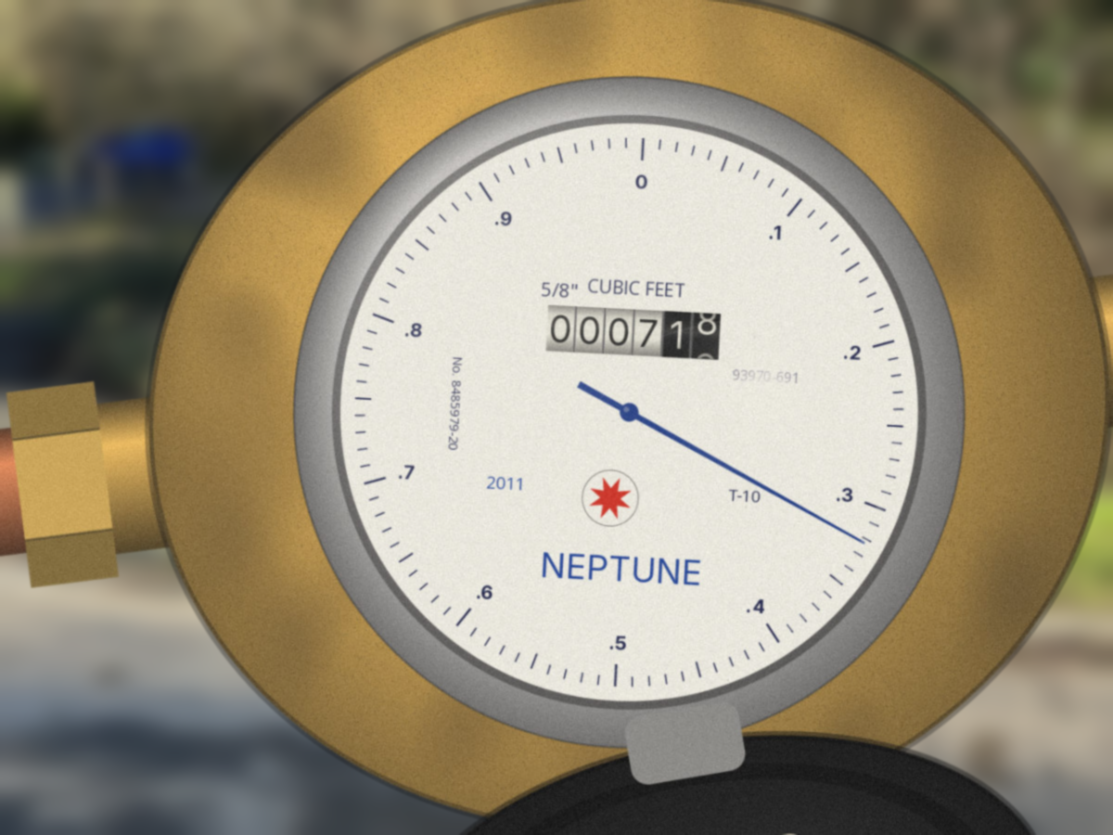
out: 718.32,ft³
